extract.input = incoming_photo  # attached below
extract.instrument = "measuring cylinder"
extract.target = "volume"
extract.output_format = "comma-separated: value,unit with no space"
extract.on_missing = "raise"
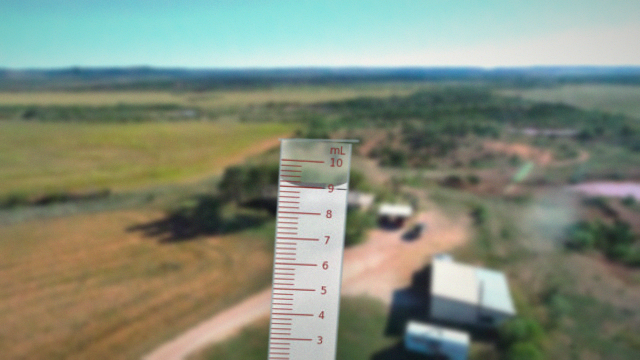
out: 9,mL
